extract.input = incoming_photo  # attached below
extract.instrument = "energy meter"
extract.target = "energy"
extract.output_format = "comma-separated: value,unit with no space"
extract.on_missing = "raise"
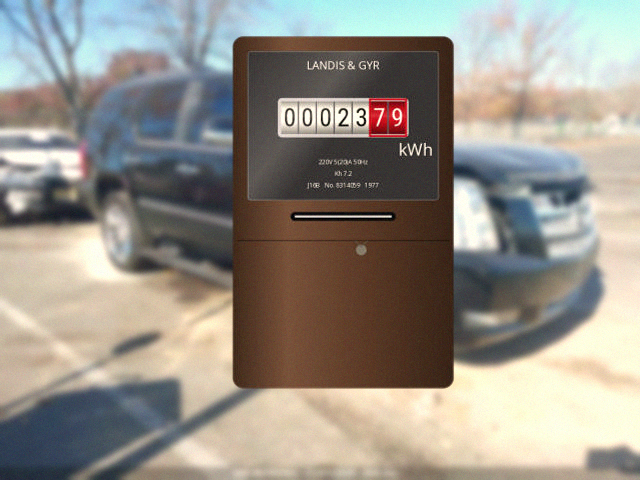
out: 23.79,kWh
